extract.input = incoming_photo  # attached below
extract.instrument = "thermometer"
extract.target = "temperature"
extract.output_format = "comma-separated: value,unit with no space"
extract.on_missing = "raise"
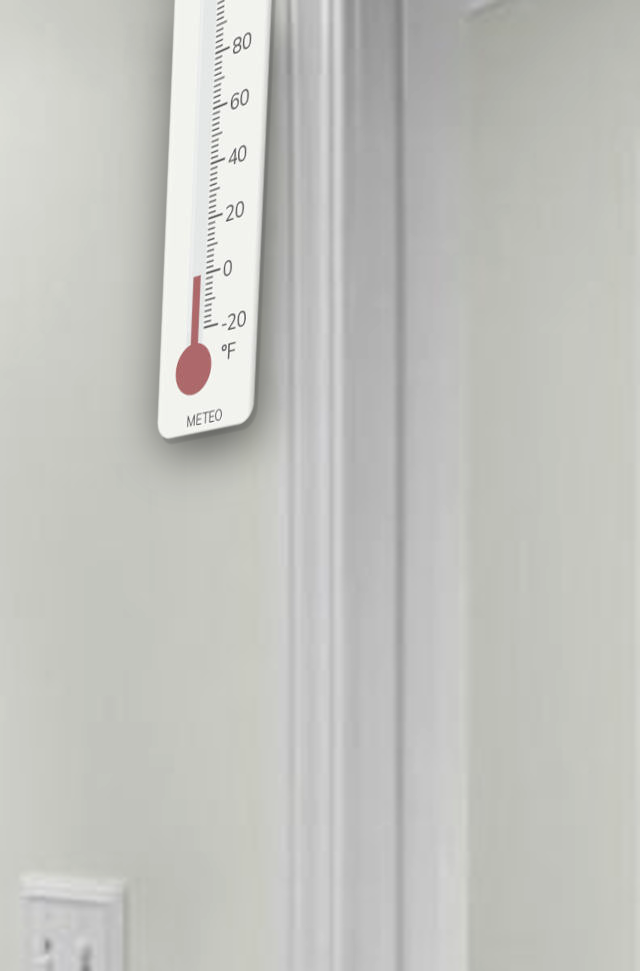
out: 0,°F
